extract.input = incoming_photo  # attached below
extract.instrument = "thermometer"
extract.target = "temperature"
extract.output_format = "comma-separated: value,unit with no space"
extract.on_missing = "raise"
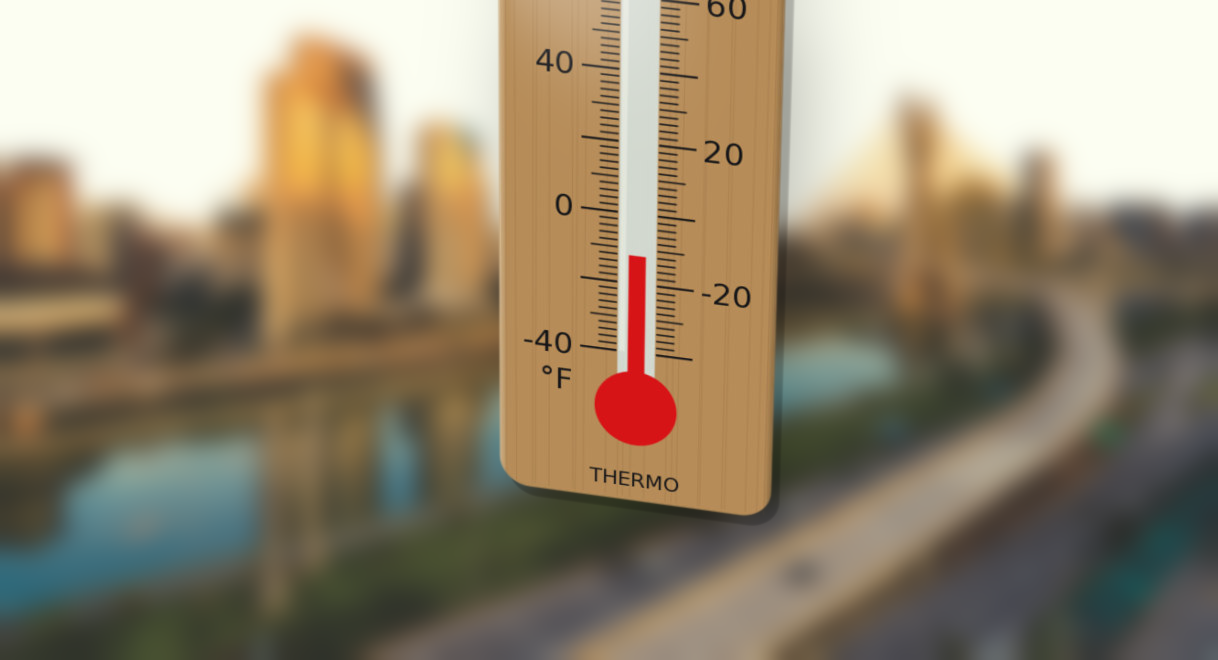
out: -12,°F
